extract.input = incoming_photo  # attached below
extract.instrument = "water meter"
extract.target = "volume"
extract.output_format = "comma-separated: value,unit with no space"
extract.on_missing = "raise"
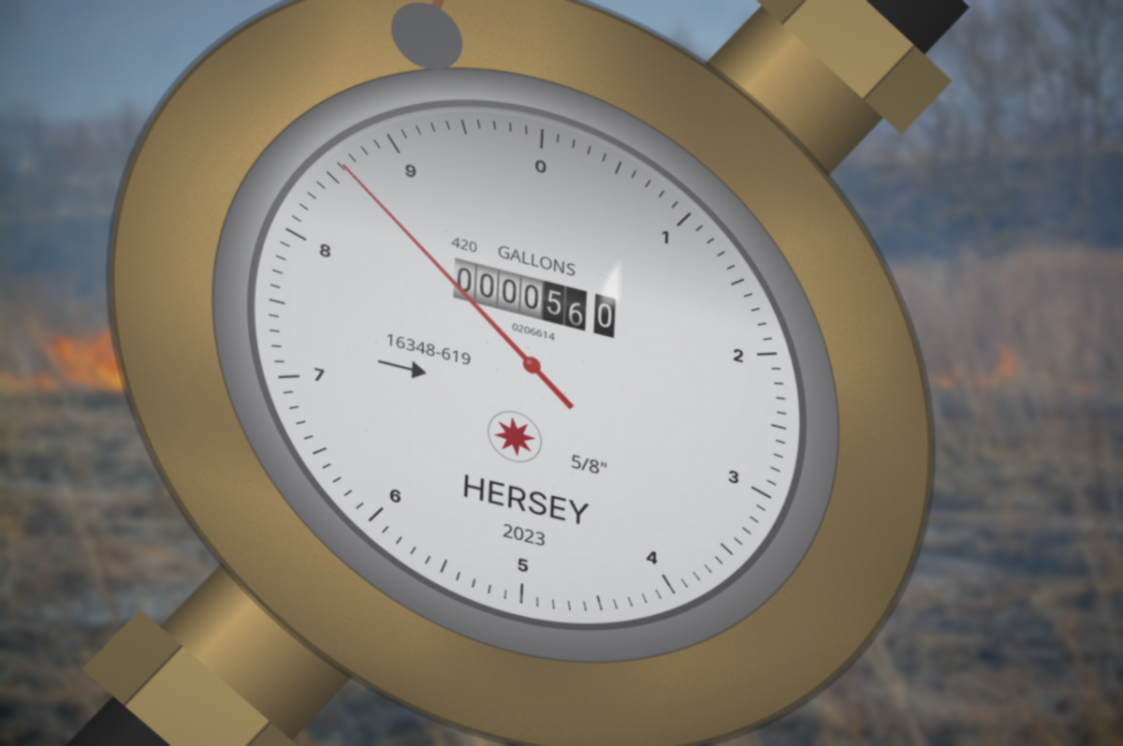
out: 558.6,gal
